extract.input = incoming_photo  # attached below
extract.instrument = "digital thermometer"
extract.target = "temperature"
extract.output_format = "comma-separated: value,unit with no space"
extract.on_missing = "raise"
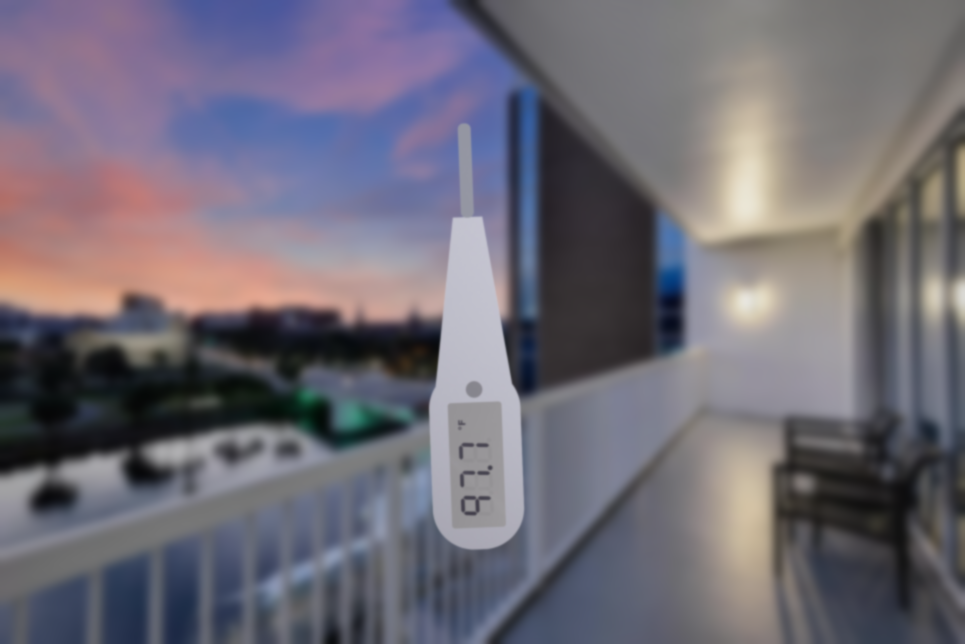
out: 97.7,°F
